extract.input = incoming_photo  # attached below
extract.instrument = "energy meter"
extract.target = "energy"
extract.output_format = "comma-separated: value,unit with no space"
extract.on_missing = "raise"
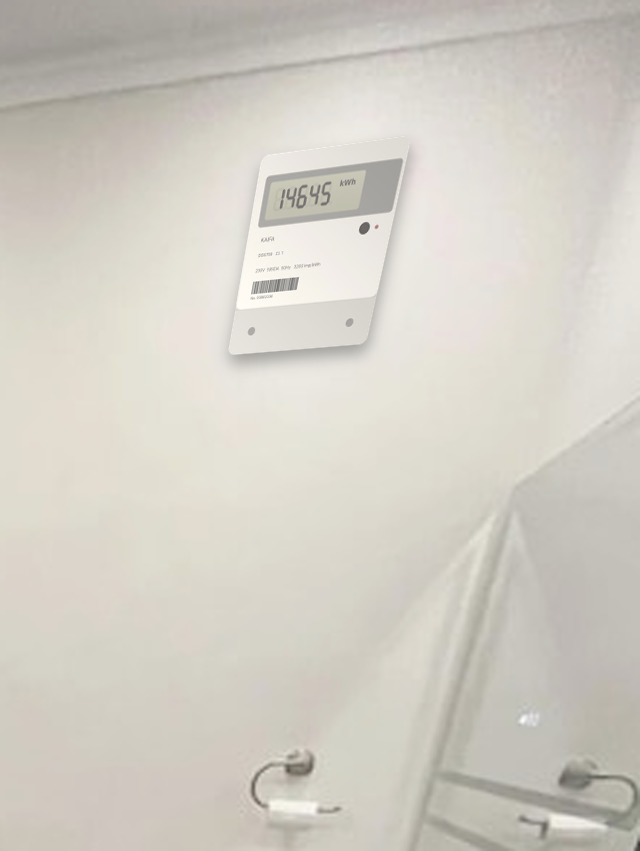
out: 14645,kWh
